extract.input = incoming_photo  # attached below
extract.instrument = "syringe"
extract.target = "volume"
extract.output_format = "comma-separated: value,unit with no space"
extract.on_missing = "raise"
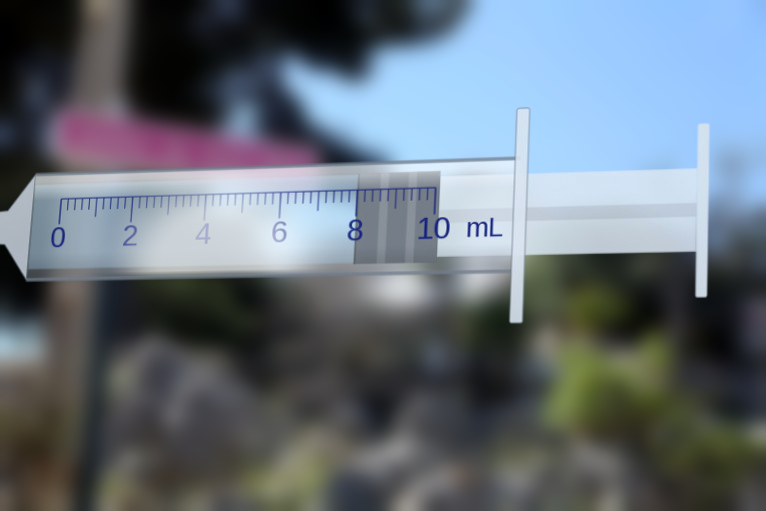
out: 8,mL
